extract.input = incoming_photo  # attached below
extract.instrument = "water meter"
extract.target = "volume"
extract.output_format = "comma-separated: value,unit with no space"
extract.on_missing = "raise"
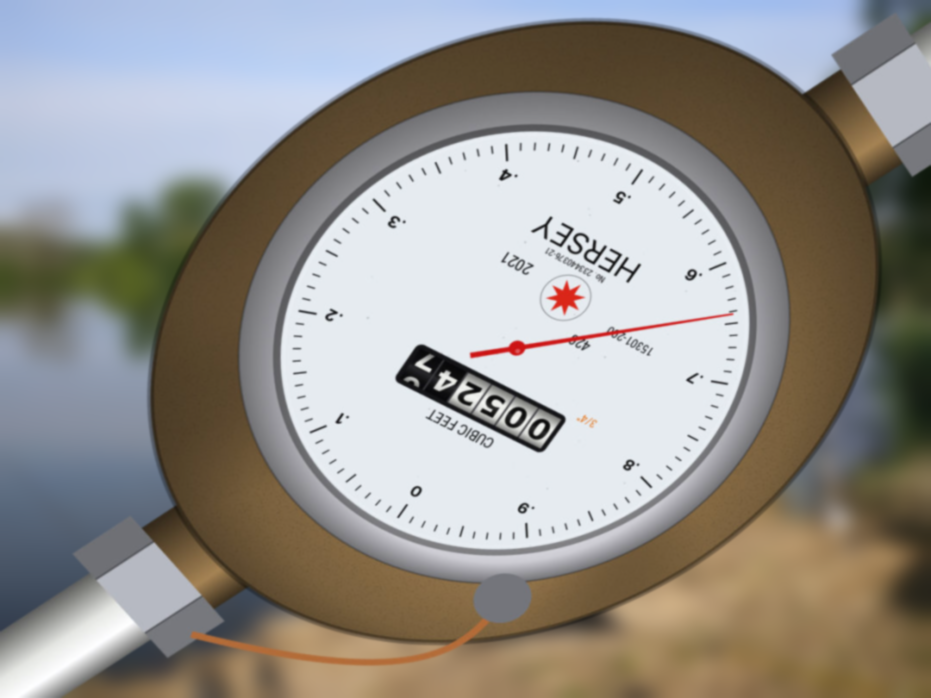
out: 5246.64,ft³
